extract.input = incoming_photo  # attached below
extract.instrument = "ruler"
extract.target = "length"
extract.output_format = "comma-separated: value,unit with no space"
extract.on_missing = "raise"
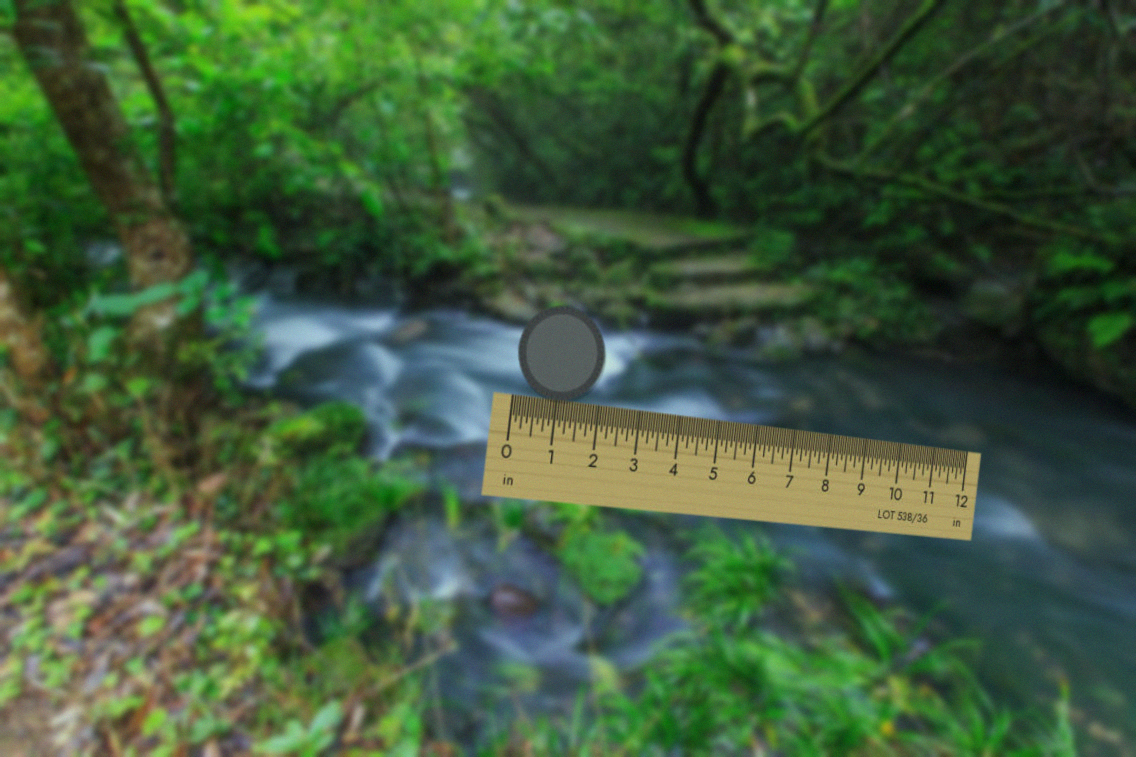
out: 2,in
